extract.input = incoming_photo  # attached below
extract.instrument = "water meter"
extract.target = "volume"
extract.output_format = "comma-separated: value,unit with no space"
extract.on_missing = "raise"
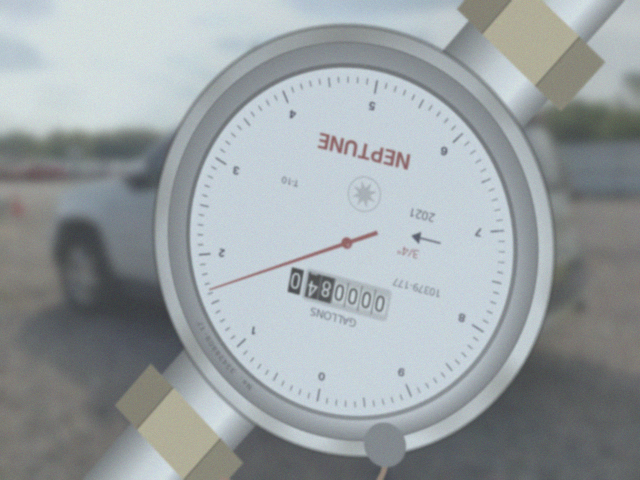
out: 841.6,gal
